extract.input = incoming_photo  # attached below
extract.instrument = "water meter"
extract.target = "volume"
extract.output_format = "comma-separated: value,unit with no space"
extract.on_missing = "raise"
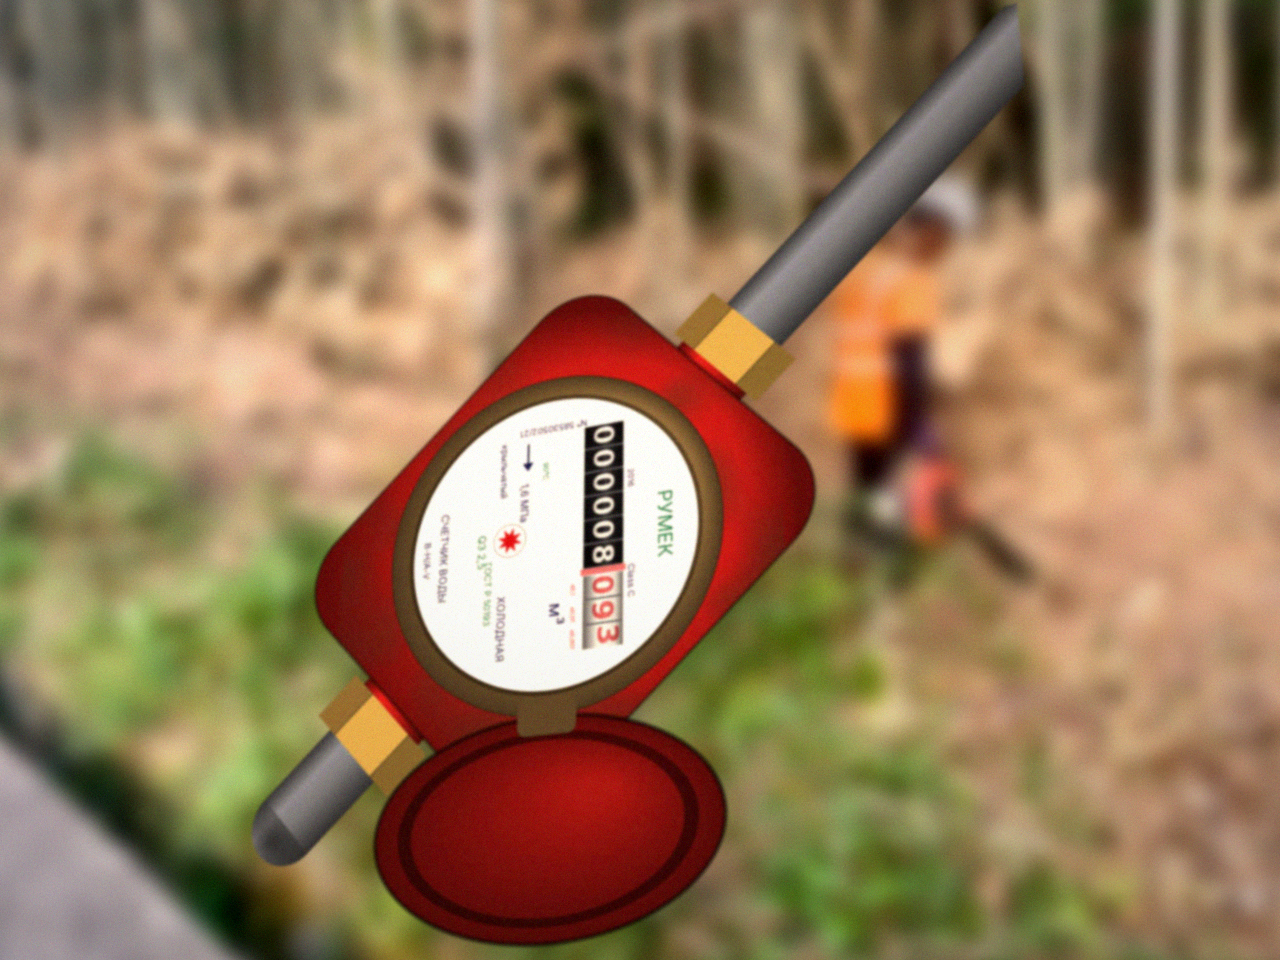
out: 8.093,m³
